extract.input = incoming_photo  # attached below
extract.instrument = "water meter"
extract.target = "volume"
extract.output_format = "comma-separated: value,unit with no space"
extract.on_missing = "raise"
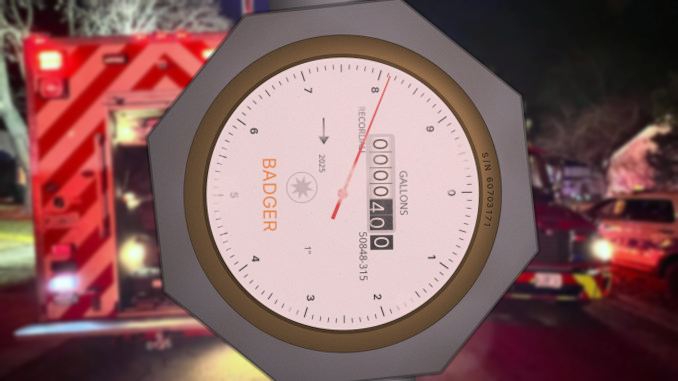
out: 398.1,gal
